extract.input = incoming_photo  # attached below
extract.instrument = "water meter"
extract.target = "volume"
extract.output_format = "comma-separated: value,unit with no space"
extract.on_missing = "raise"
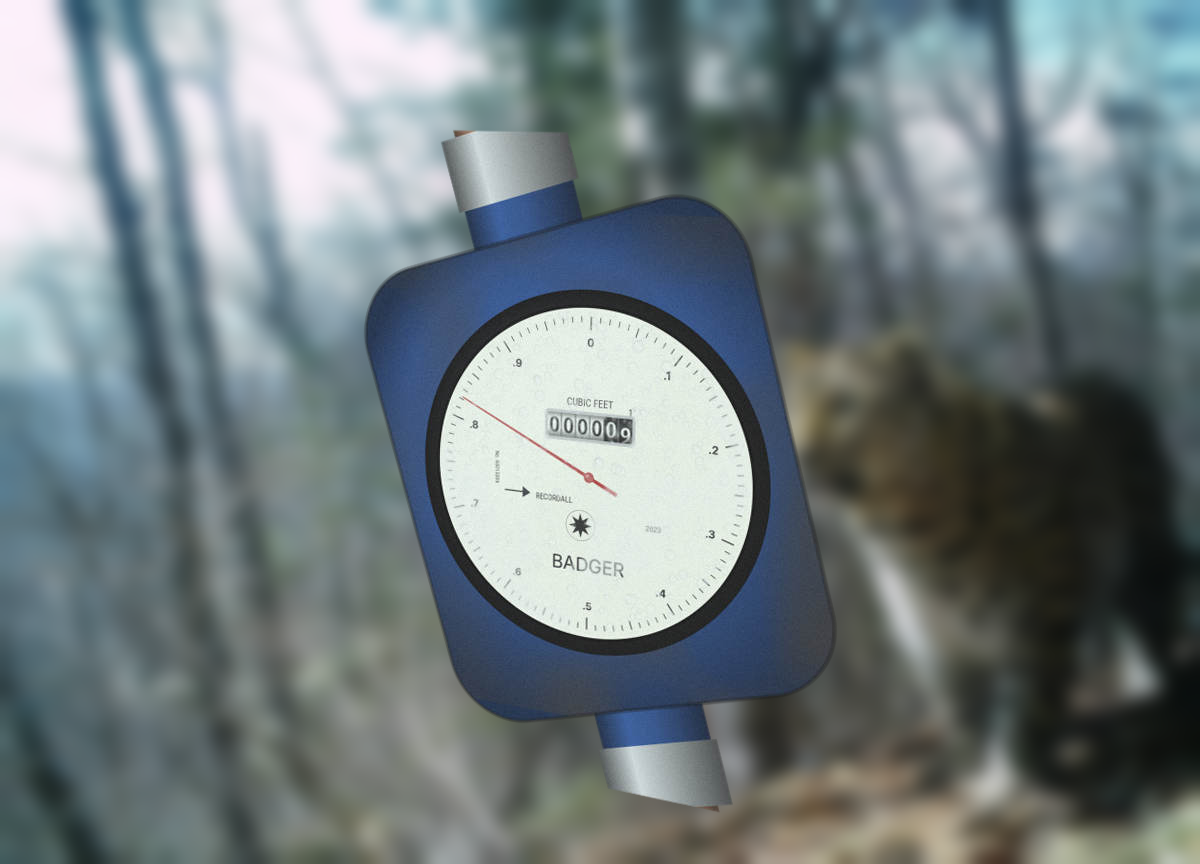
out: 8.82,ft³
